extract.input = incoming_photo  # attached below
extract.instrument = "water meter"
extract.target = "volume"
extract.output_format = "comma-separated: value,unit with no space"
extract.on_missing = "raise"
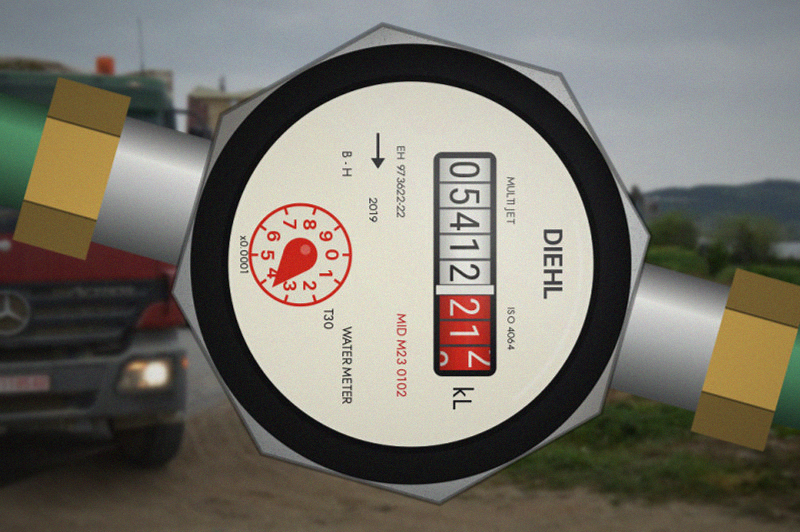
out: 5412.2123,kL
